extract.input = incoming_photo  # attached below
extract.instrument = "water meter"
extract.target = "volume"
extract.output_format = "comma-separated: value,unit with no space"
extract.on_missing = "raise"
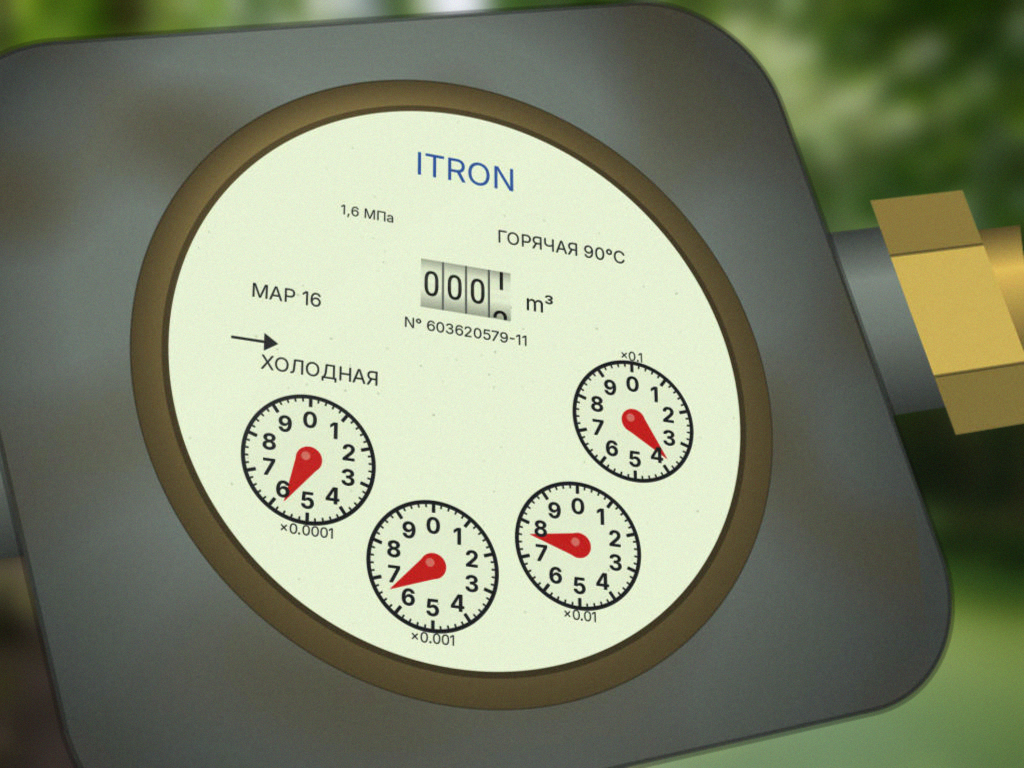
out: 1.3765,m³
